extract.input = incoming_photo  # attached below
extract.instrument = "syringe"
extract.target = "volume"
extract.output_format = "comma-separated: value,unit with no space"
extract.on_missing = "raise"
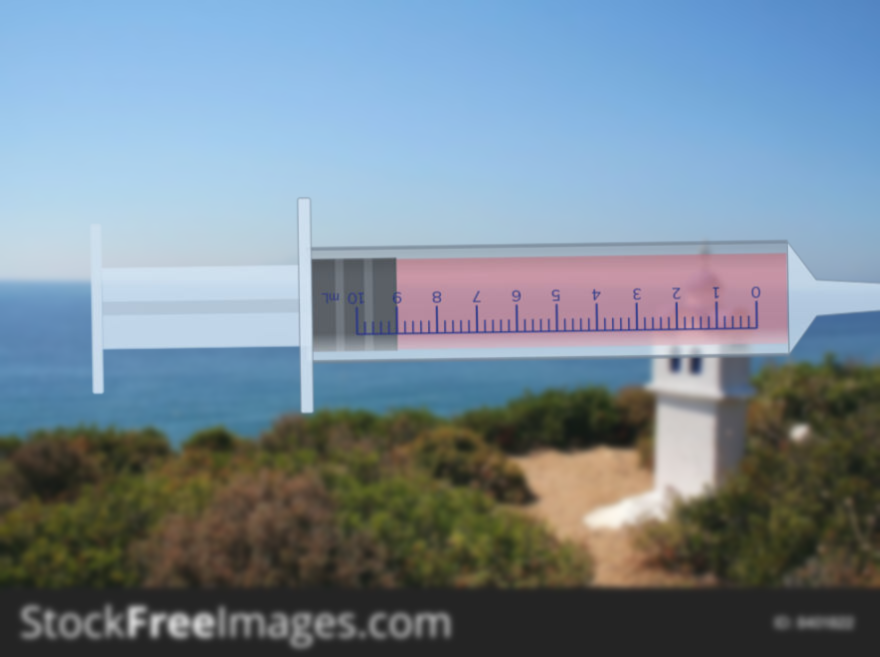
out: 9,mL
